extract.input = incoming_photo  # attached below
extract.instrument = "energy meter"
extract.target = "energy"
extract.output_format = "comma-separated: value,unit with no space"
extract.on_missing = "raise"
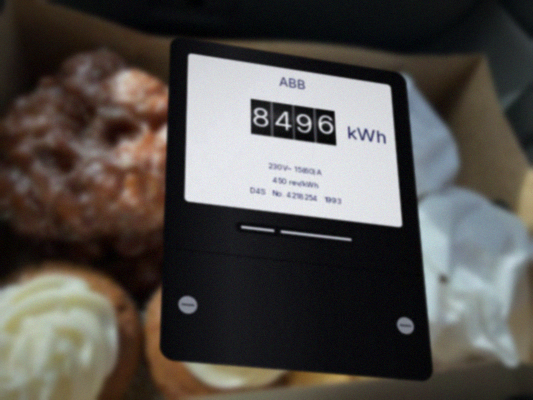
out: 8496,kWh
